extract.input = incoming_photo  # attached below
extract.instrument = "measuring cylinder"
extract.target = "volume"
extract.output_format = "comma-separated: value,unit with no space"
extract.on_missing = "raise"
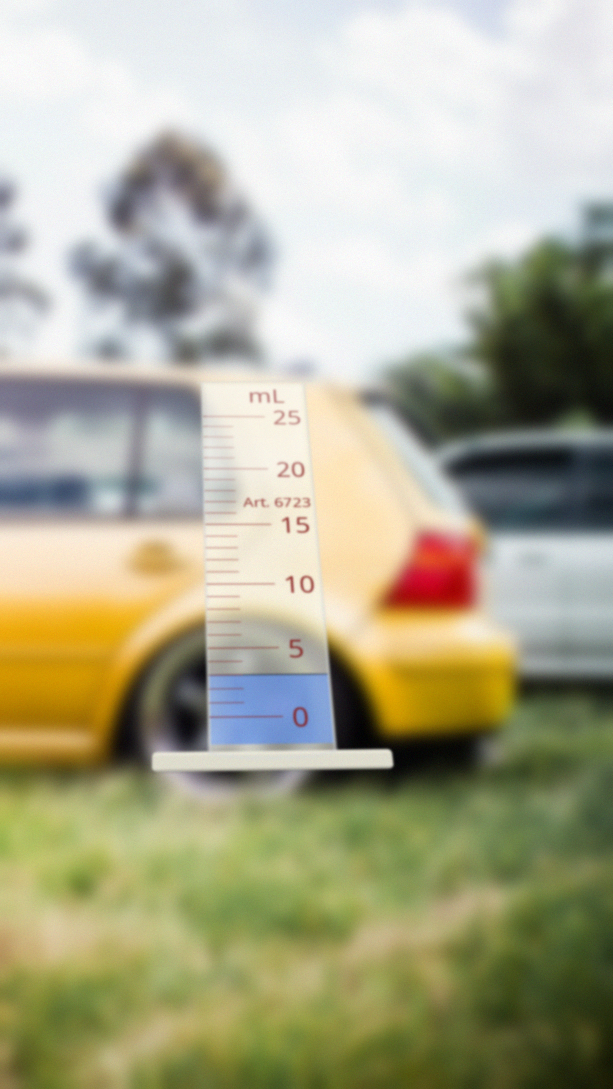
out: 3,mL
